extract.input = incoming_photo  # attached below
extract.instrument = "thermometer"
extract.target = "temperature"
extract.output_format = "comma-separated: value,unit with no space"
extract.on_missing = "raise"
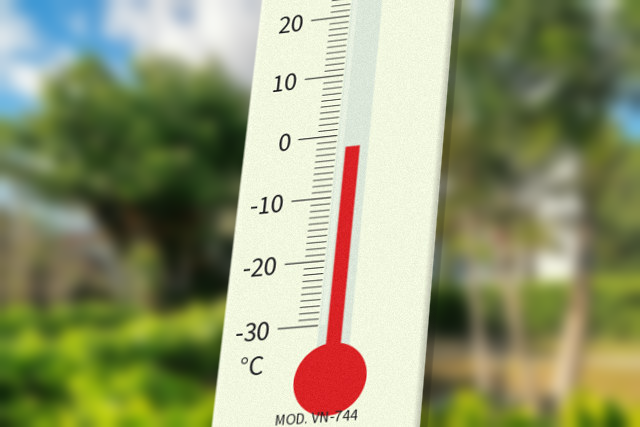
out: -2,°C
